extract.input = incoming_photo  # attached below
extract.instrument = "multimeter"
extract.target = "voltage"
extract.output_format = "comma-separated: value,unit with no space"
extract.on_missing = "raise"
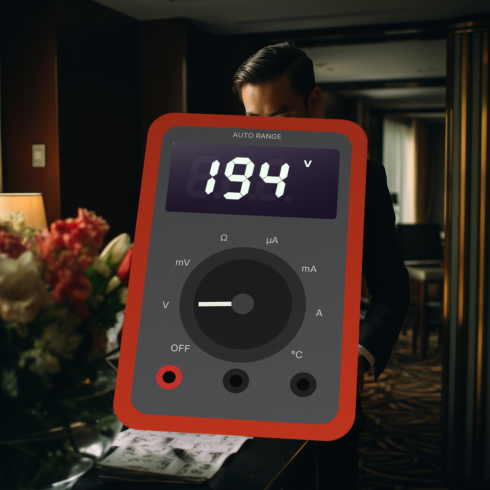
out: 194,V
